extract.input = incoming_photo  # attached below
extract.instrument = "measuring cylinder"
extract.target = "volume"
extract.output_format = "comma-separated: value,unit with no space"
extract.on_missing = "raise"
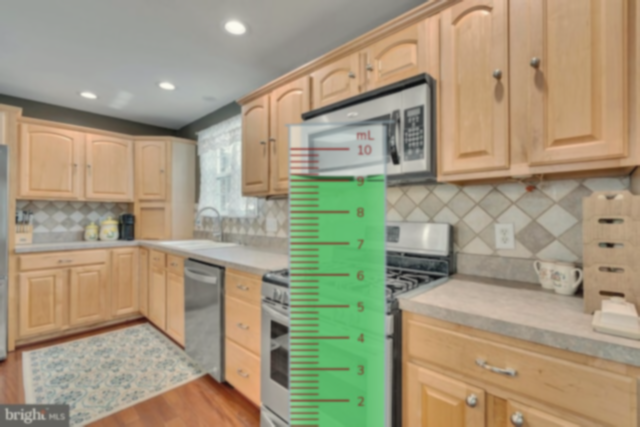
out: 9,mL
